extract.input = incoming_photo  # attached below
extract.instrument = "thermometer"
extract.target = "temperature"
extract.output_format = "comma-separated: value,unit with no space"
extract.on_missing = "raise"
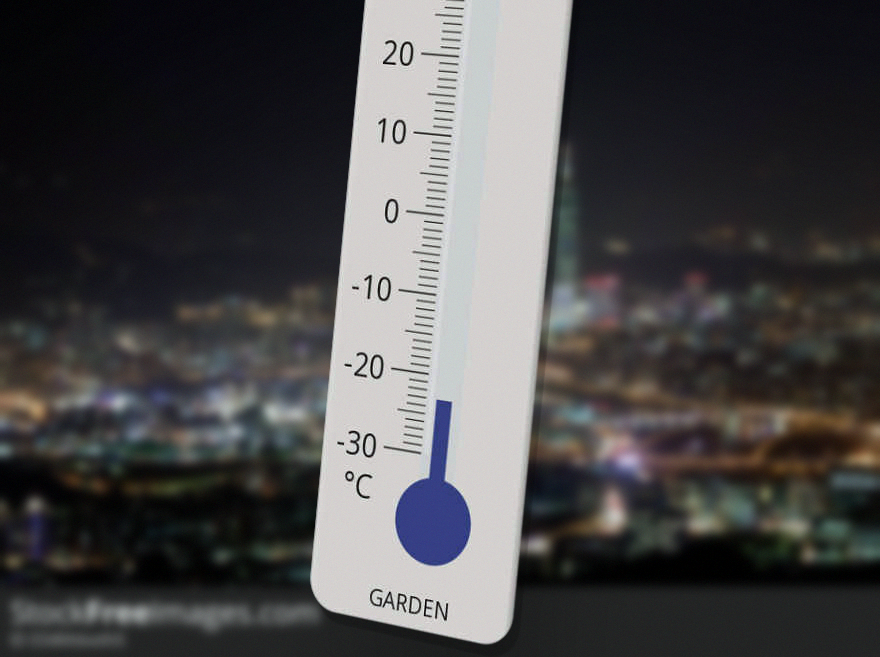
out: -23,°C
